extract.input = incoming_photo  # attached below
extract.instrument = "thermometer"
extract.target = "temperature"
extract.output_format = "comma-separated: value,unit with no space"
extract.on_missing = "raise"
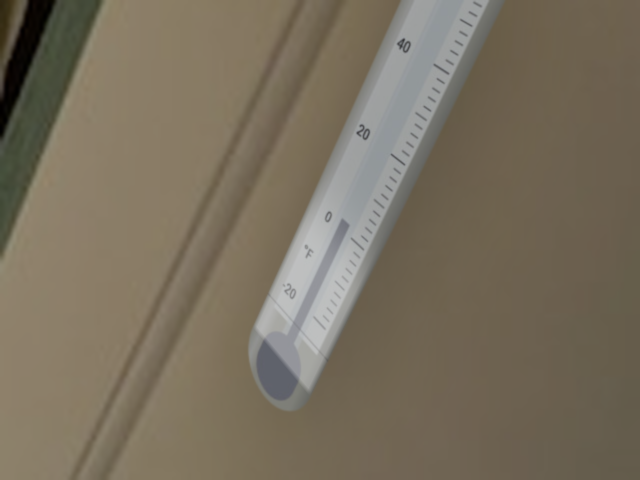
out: 2,°F
